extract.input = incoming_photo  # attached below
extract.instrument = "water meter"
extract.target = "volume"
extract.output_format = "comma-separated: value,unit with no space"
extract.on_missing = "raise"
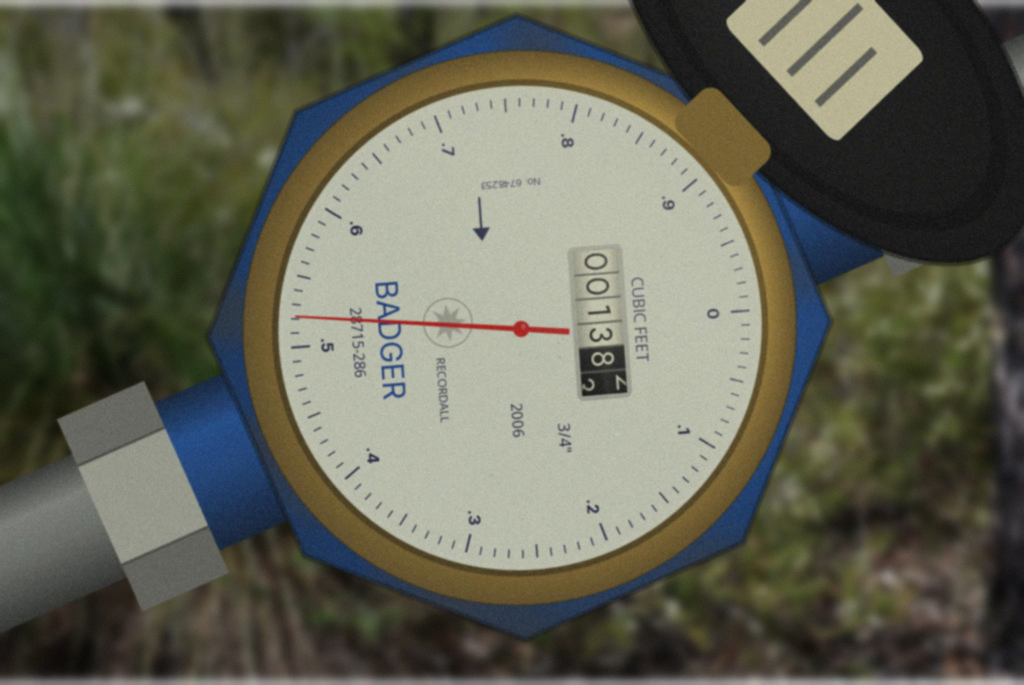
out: 1382.52,ft³
